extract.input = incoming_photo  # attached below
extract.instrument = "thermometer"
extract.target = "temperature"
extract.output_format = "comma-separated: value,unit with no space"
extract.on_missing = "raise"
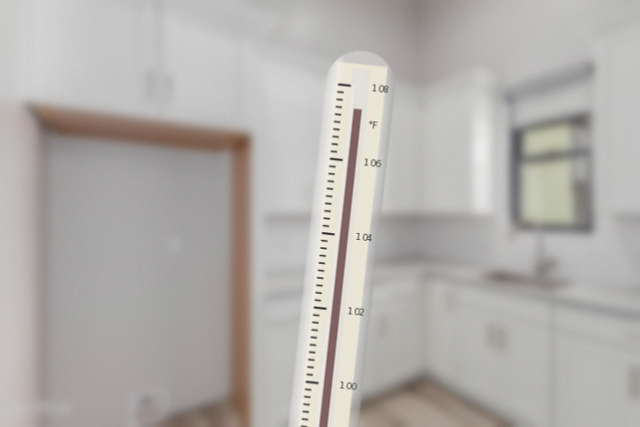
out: 107.4,°F
